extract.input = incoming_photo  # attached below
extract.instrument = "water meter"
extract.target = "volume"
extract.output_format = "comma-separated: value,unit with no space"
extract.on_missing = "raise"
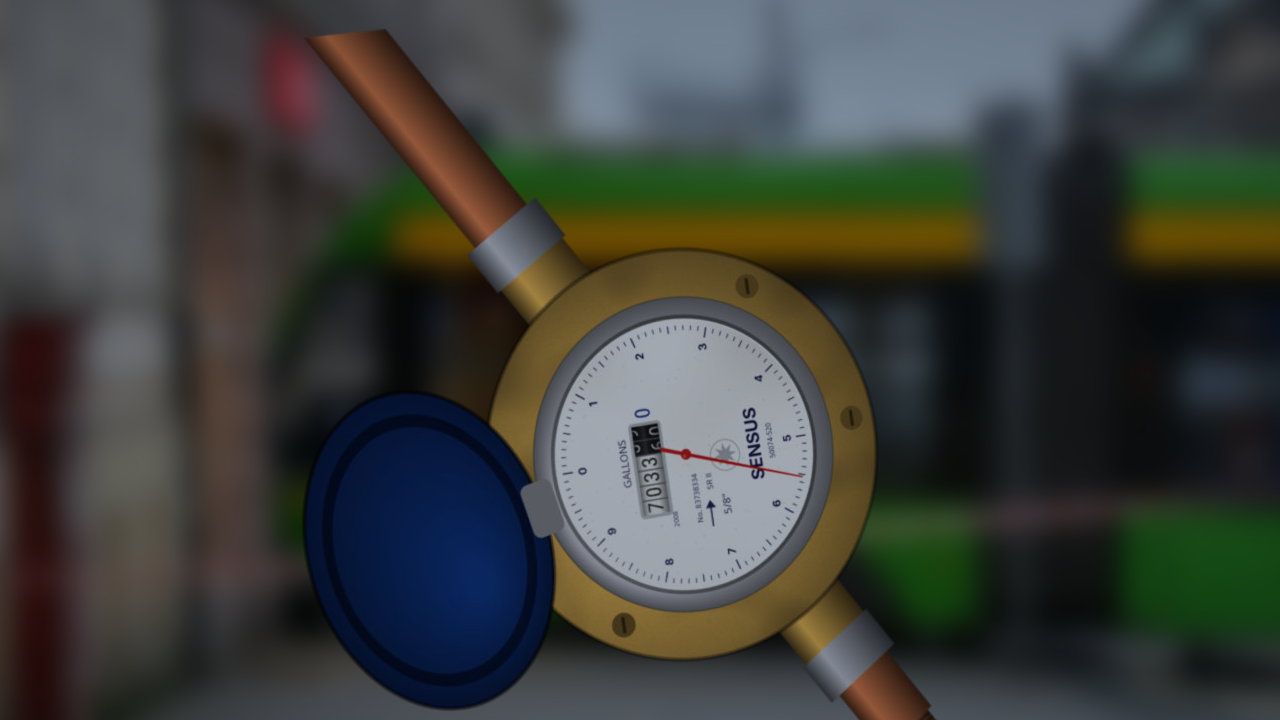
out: 7033595.5,gal
